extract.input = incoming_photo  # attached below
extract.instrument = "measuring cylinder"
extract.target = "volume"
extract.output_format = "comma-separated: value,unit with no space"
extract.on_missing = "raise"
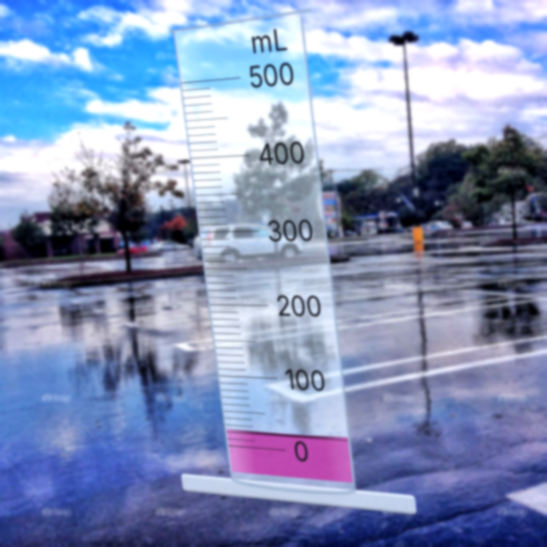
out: 20,mL
